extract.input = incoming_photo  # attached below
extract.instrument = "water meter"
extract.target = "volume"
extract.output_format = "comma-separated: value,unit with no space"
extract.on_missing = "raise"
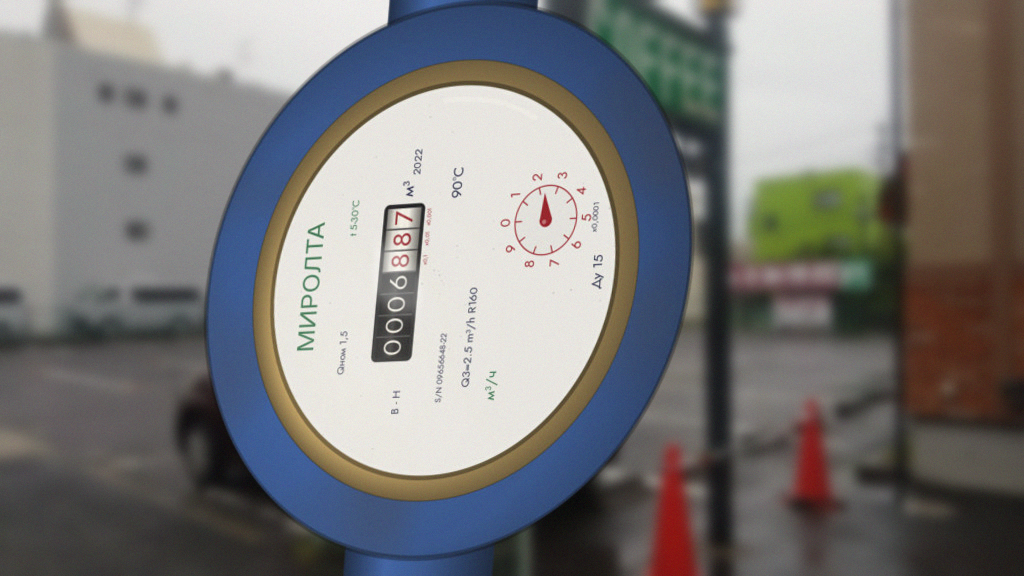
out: 6.8872,m³
